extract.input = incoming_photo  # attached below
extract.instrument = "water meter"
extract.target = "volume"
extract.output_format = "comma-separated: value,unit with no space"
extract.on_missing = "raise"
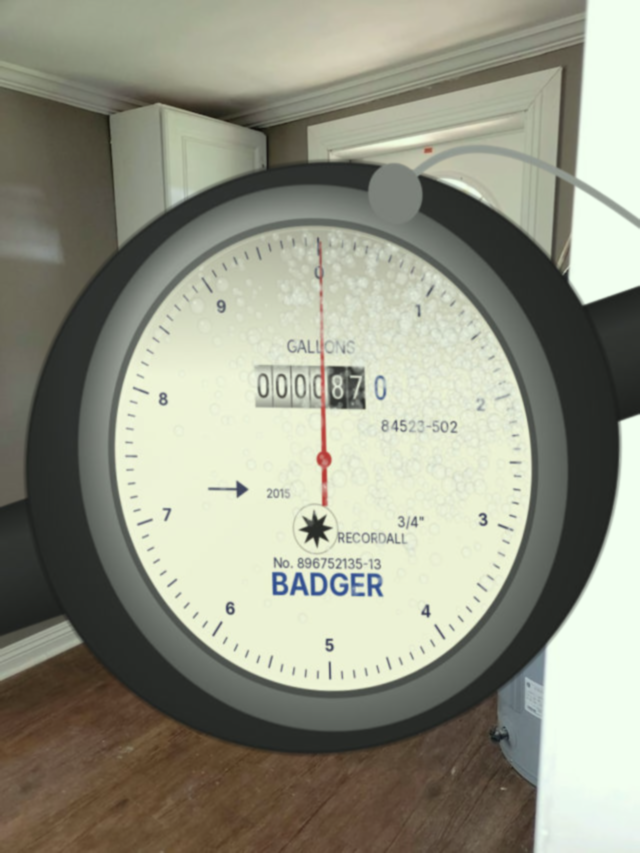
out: 870.0,gal
